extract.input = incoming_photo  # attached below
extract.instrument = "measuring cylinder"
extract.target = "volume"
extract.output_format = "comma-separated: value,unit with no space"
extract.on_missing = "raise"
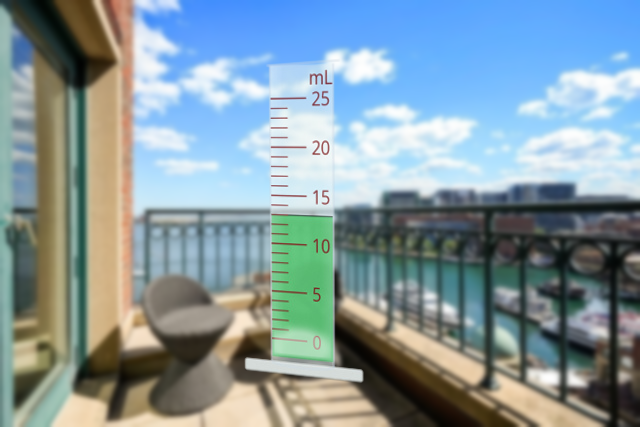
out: 13,mL
